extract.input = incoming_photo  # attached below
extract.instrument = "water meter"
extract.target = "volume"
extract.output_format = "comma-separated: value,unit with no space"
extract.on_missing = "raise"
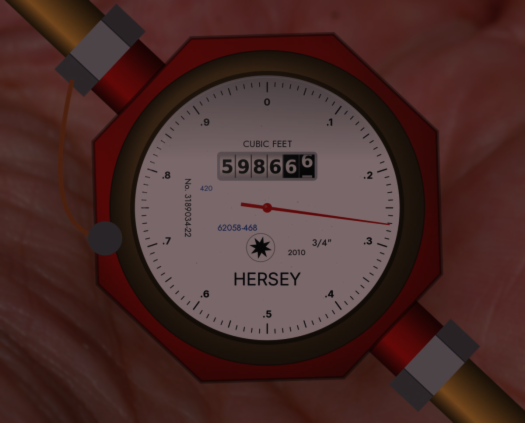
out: 598666.27,ft³
